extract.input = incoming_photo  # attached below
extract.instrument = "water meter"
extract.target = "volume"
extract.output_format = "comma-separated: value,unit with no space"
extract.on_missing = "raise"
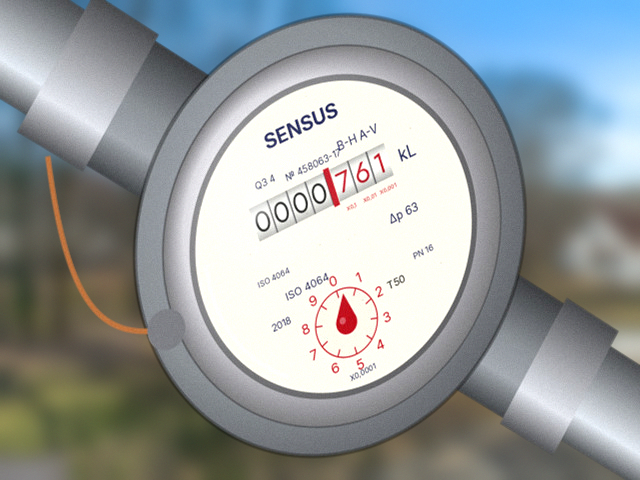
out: 0.7610,kL
